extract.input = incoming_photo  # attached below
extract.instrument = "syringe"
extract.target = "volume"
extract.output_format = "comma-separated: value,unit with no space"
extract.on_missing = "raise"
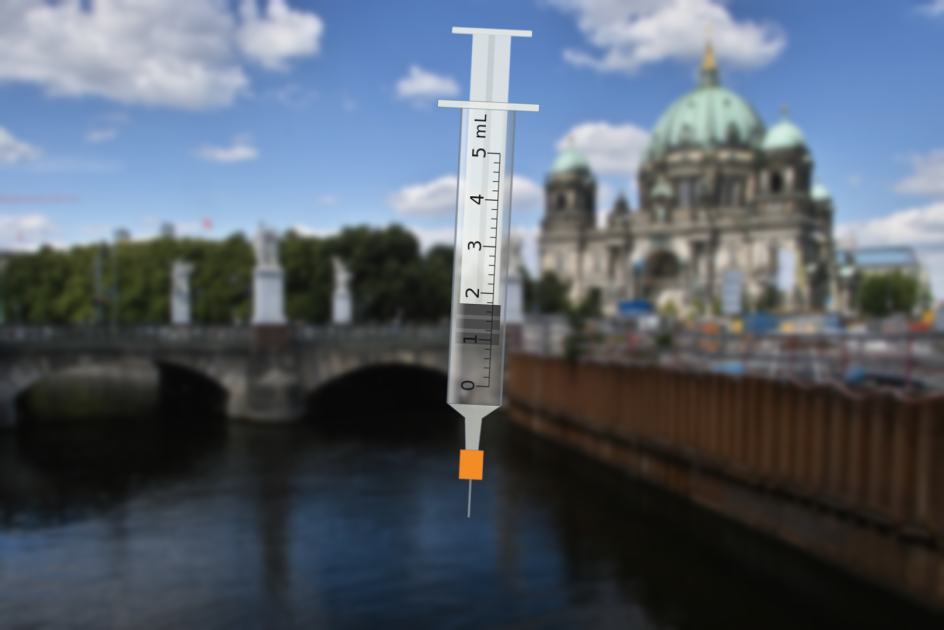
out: 0.9,mL
